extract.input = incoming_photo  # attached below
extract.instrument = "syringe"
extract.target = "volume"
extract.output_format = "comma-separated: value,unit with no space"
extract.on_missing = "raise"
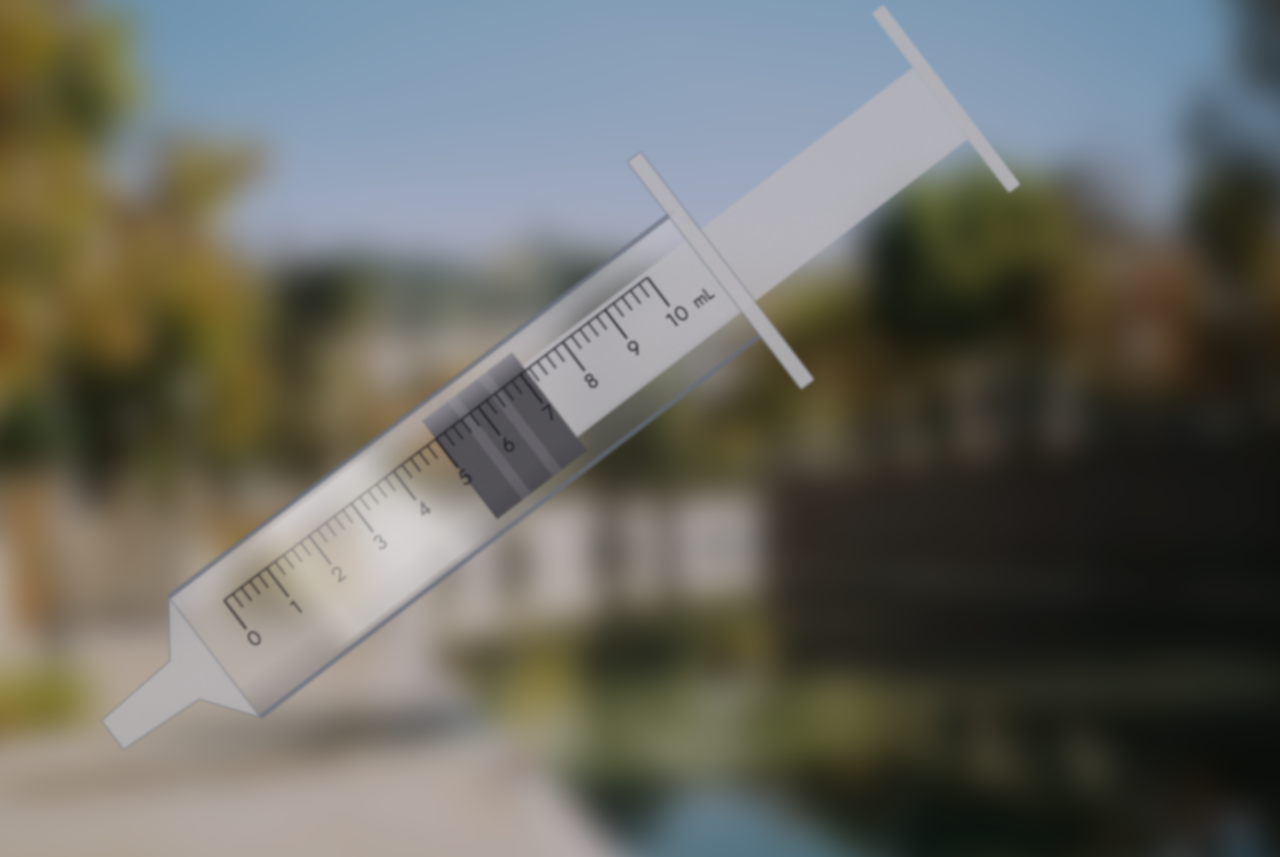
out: 5,mL
